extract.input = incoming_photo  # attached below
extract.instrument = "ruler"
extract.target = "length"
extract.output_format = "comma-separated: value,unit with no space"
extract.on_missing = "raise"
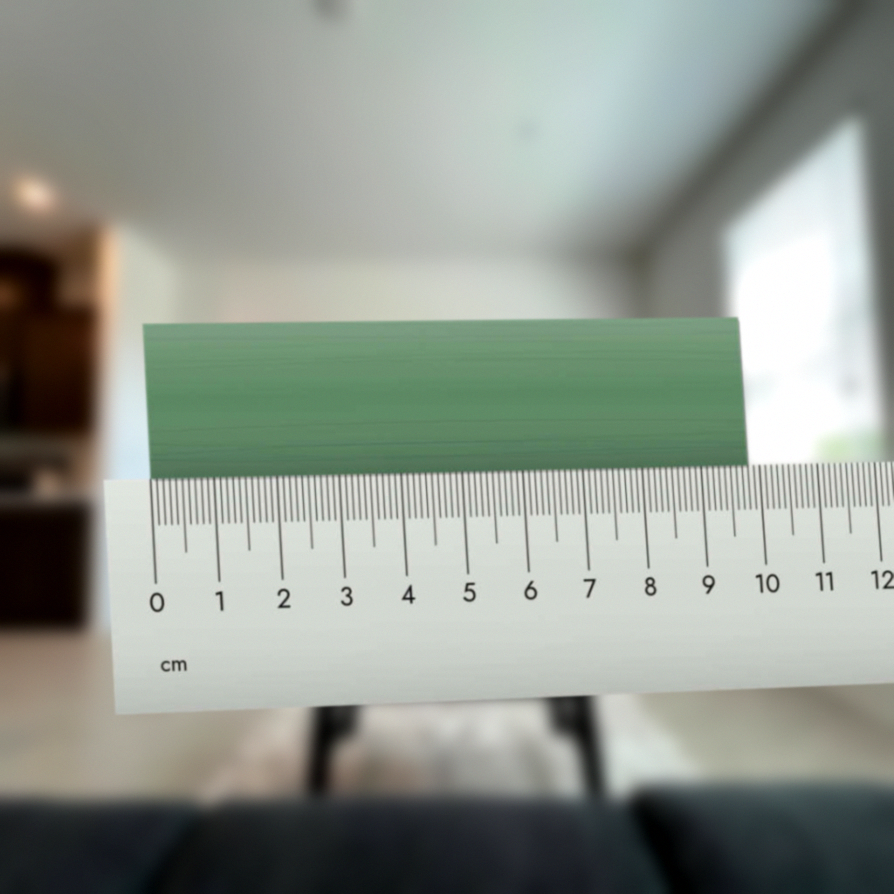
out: 9.8,cm
